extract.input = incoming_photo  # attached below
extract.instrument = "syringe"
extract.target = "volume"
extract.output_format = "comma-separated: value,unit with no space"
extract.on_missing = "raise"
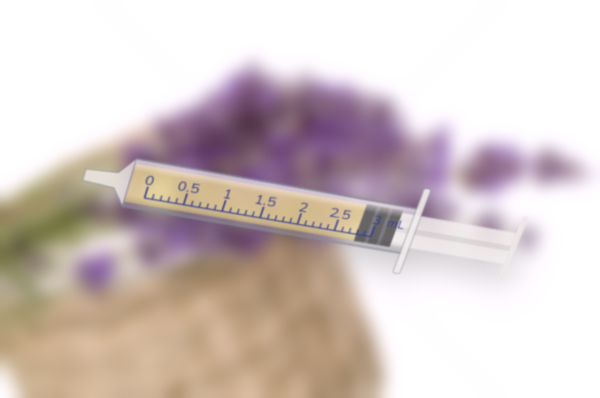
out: 2.8,mL
